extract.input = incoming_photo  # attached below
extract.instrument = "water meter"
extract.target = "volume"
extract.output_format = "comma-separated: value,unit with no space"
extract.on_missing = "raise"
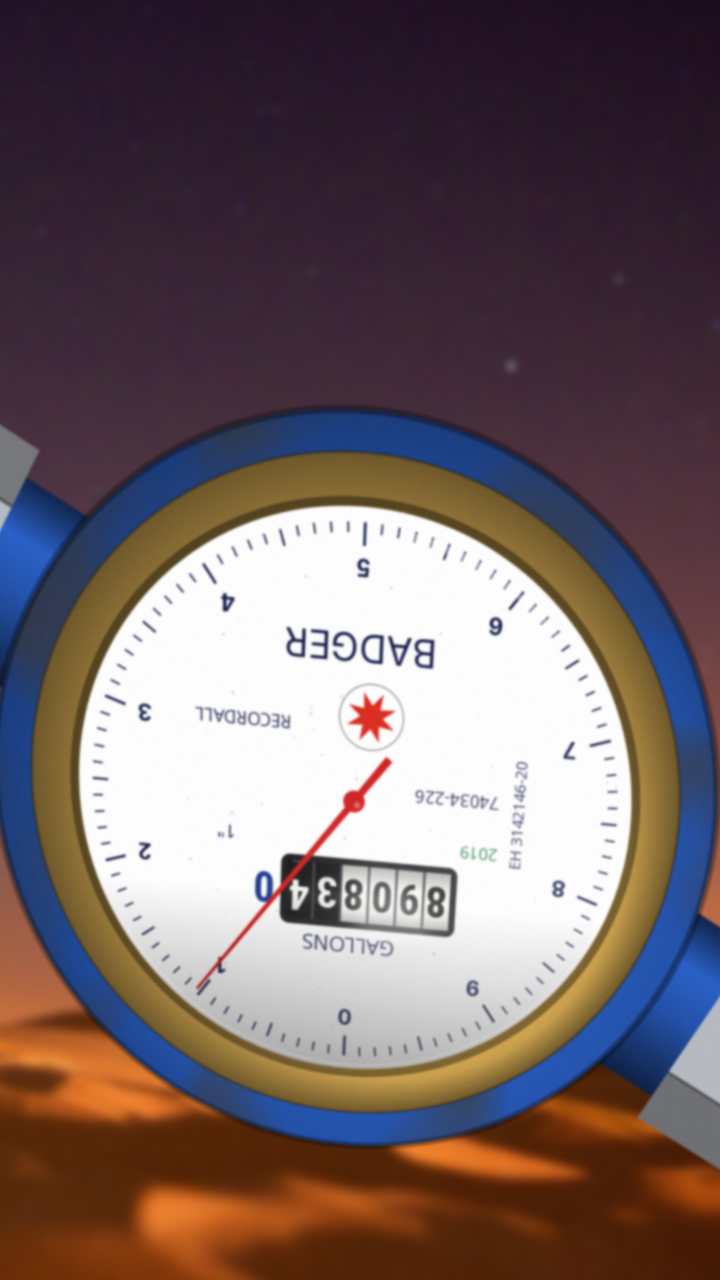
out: 8908341.0,gal
